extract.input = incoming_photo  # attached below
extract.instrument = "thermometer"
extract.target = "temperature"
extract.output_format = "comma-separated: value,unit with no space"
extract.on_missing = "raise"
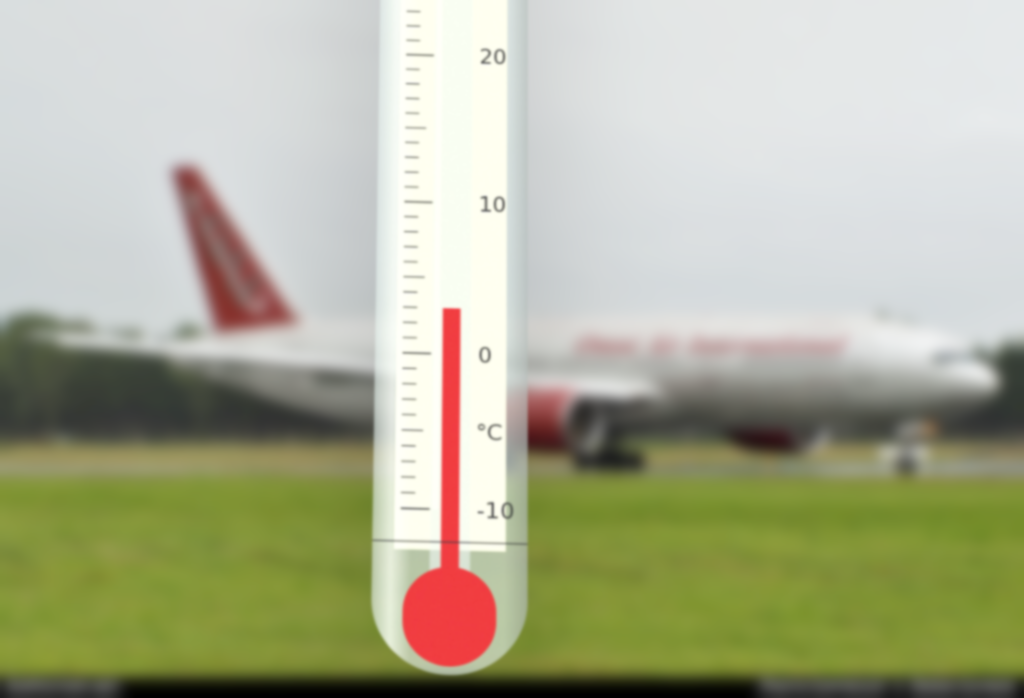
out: 3,°C
